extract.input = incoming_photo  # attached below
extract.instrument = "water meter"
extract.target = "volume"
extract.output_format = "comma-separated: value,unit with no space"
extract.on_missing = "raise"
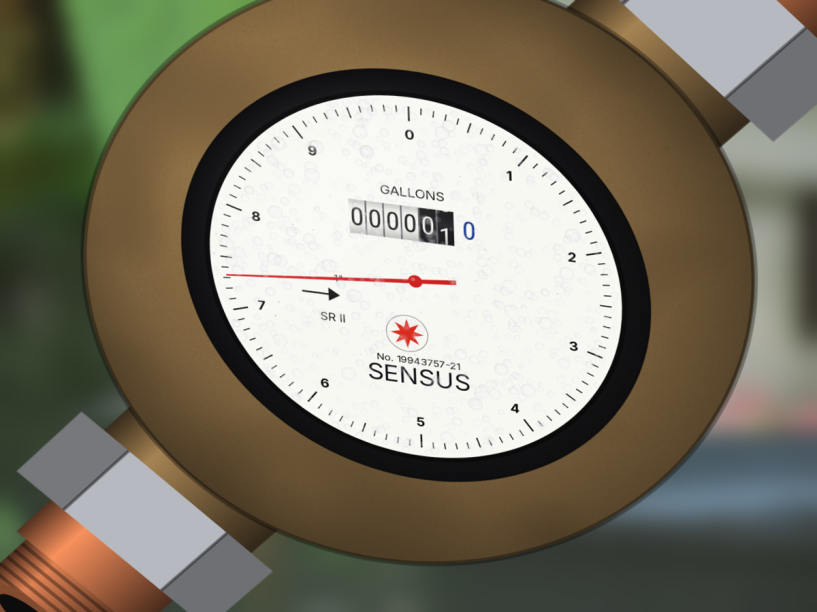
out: 7.3,gal
